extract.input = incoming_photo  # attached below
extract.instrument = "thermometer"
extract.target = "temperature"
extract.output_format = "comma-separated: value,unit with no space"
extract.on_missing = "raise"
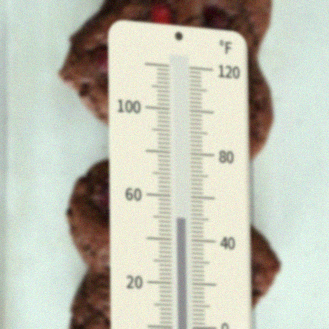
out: 50,°F
